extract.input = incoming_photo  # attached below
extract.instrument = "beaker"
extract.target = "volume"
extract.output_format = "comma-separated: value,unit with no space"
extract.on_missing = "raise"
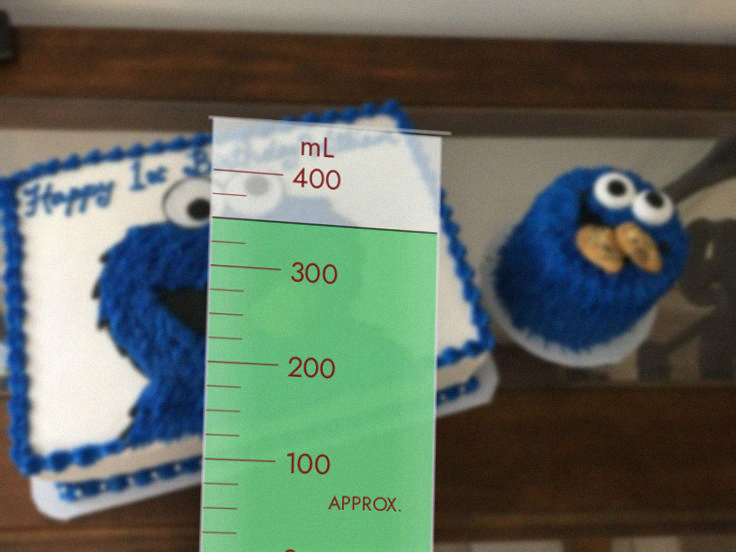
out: 350,mL
